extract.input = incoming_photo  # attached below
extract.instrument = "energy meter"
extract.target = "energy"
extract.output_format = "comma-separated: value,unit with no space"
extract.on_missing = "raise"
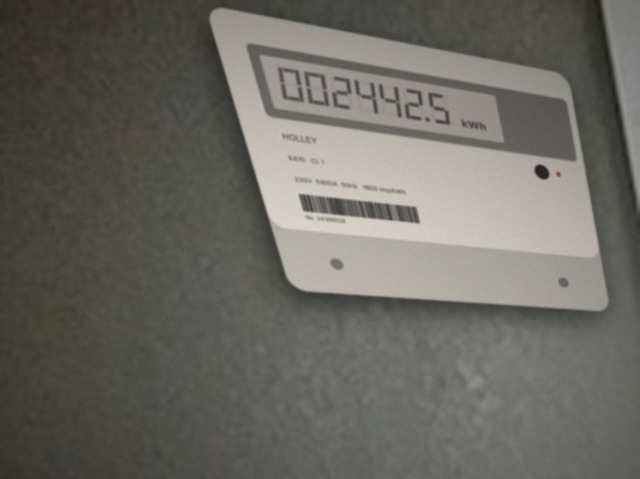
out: 2442.5,kWh
